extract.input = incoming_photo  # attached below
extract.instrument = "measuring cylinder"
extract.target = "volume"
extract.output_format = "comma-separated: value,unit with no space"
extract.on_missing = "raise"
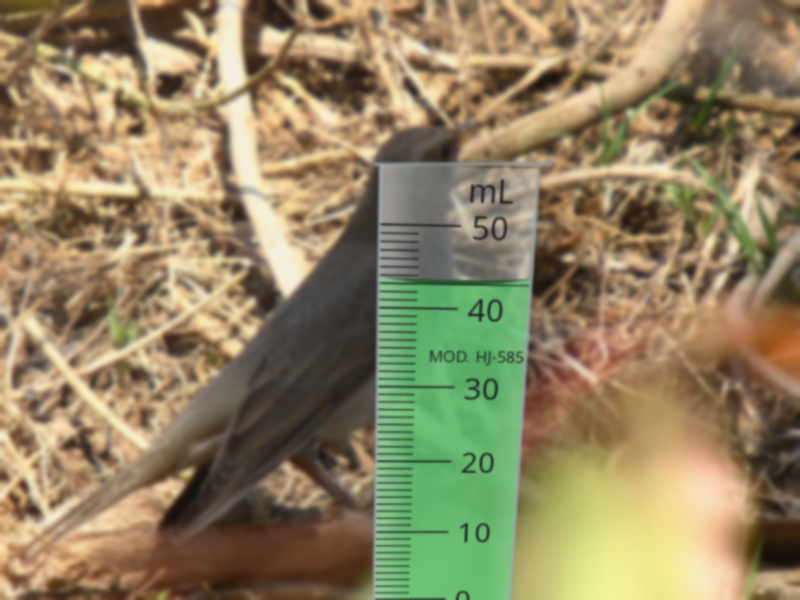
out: 43,mL
